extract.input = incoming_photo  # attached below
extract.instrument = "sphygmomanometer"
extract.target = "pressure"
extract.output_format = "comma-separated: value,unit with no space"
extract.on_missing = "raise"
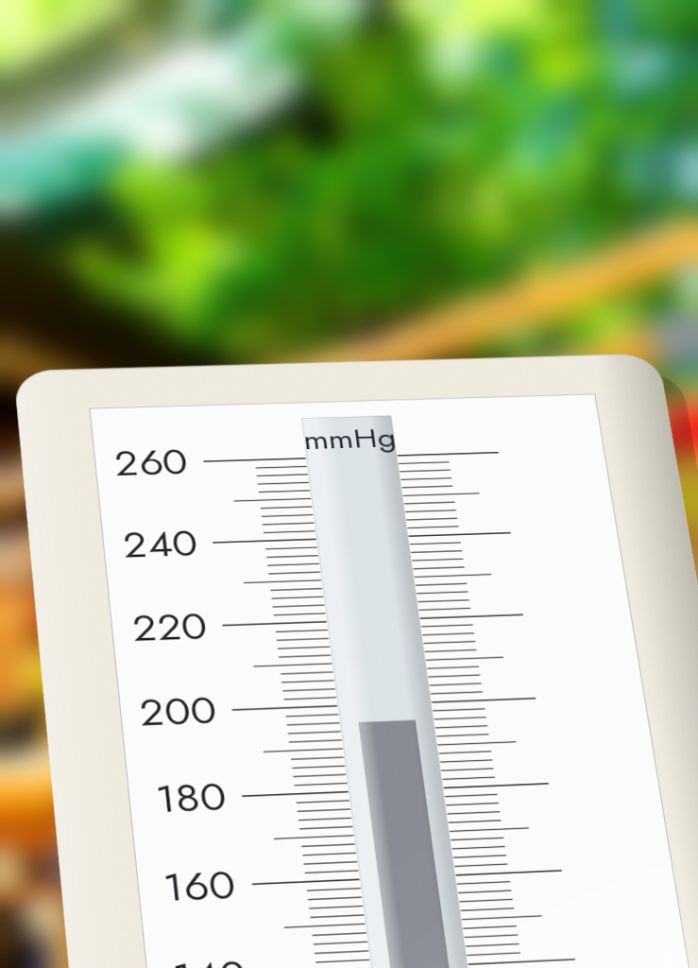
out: 196,mmHg
